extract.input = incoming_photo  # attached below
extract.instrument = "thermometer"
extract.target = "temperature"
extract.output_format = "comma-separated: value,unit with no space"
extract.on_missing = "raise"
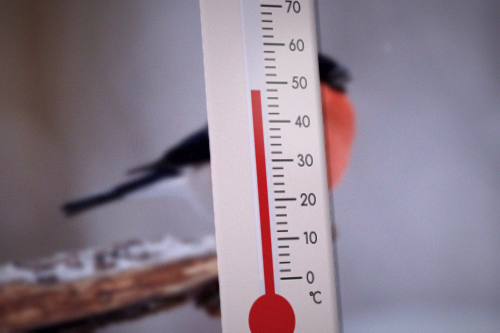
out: 48,°C
